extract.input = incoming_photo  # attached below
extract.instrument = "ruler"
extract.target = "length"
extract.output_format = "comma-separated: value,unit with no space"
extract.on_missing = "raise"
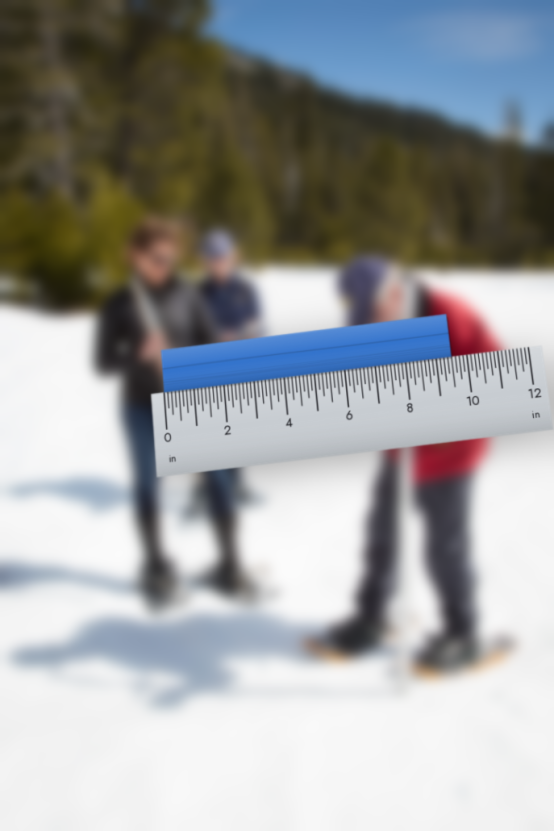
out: 9.5,in
